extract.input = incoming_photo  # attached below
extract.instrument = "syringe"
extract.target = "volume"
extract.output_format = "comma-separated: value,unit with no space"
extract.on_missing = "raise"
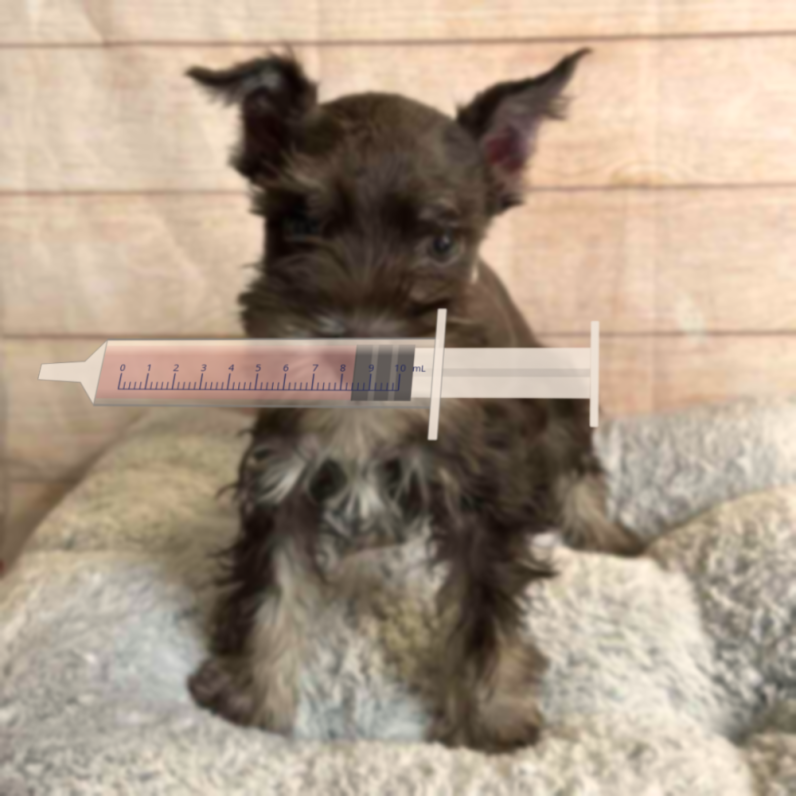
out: 8.4,mL
